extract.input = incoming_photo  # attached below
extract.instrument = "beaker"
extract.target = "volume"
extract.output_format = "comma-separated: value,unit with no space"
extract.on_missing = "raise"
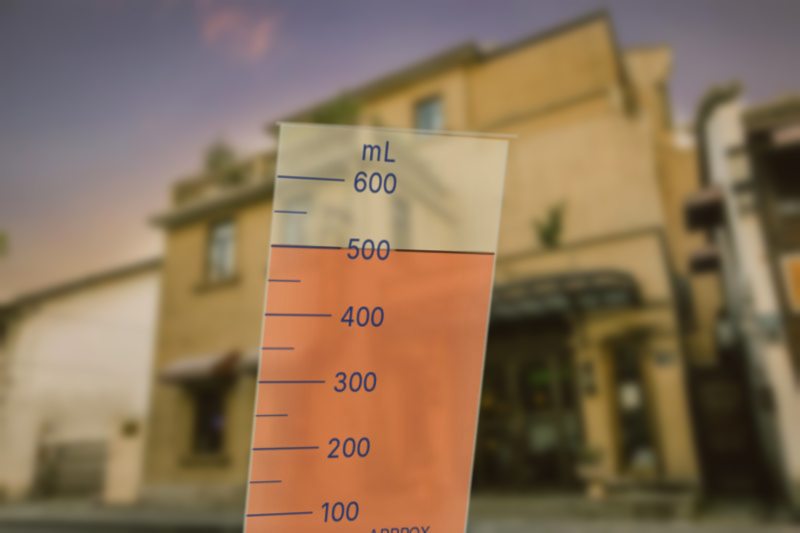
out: 500,mL
